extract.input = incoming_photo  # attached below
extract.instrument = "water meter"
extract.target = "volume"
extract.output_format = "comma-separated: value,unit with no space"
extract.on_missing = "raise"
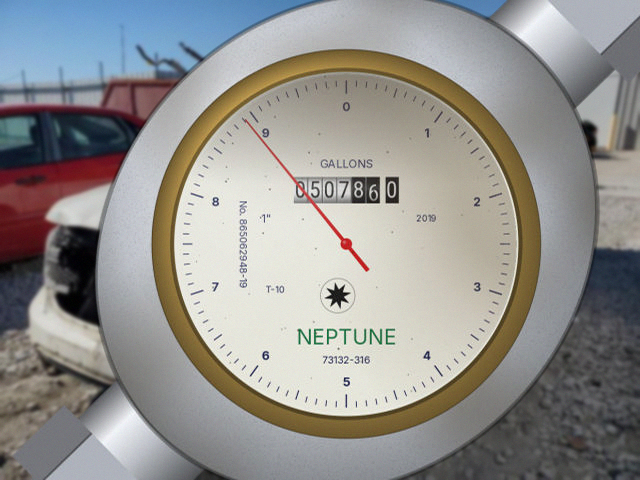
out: 507858.9,gal
